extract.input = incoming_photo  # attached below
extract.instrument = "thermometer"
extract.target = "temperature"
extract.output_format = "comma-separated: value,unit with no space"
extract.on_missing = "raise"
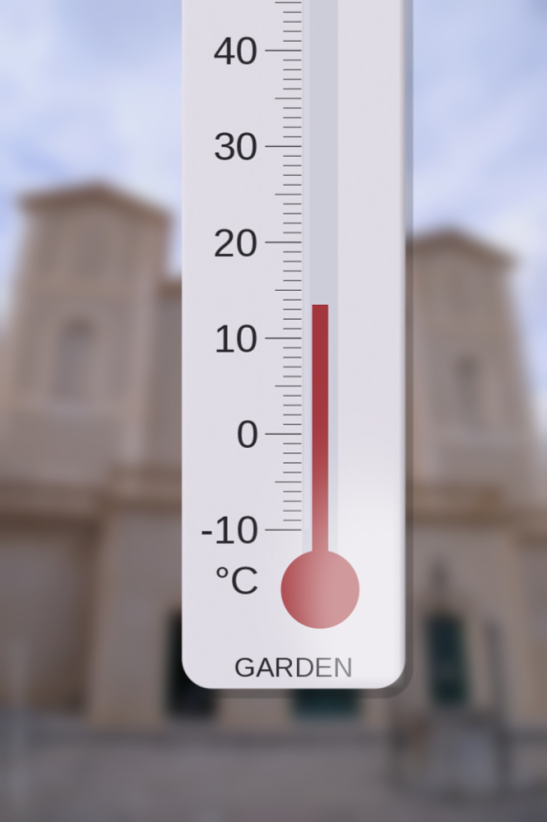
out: 13.5,°C
